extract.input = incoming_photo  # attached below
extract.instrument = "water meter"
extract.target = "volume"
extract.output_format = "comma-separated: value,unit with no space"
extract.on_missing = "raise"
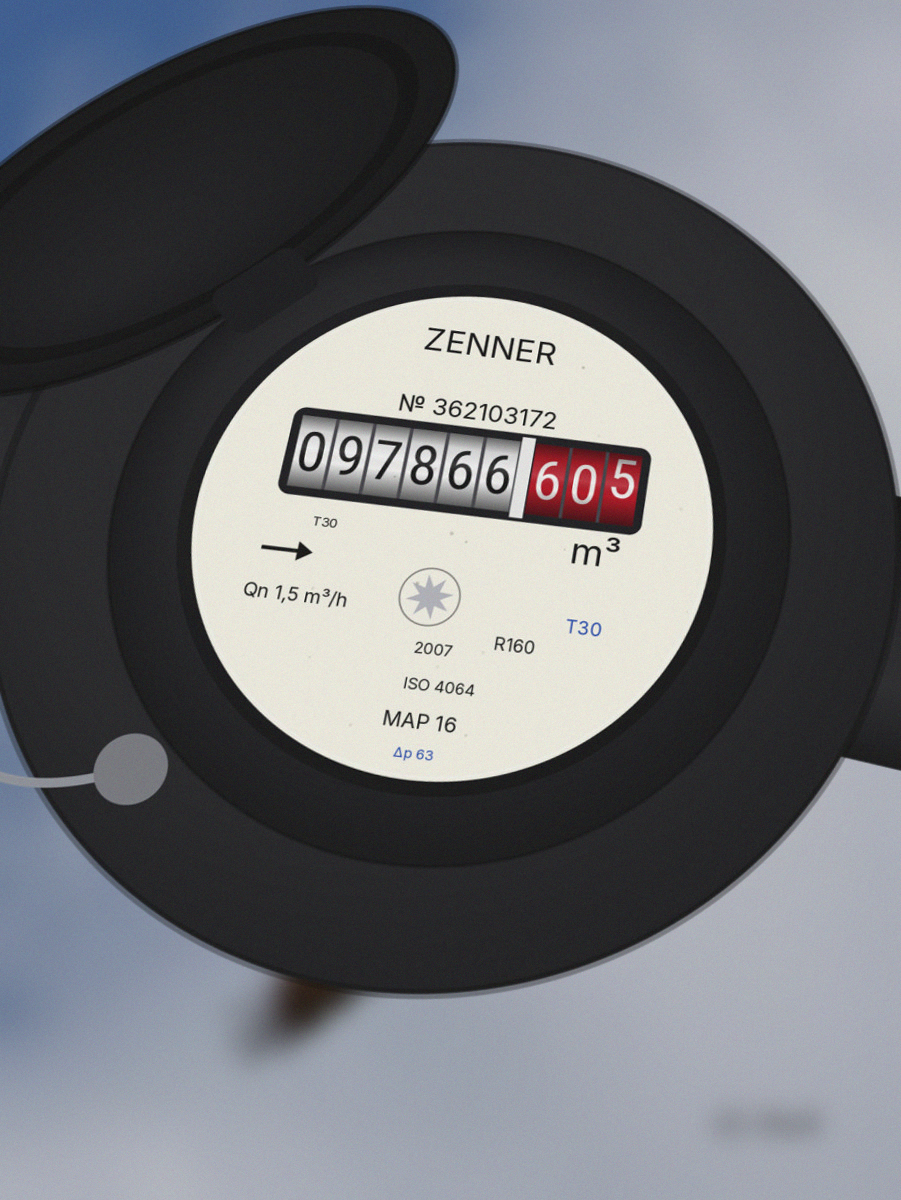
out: 97866.605,m³
